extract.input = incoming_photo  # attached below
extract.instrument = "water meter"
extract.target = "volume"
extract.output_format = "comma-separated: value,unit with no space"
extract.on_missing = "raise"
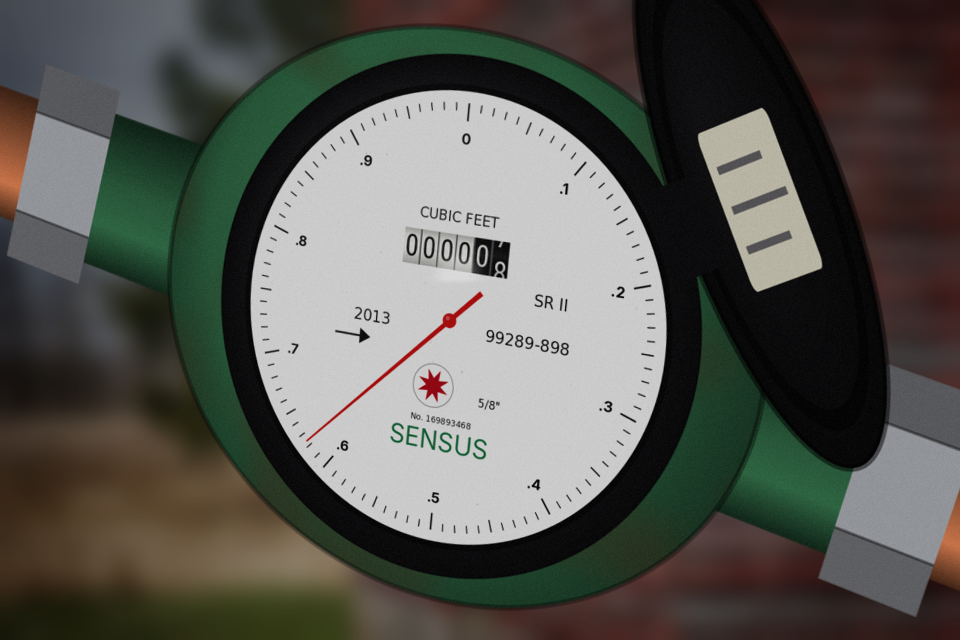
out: 7.62,ft³
